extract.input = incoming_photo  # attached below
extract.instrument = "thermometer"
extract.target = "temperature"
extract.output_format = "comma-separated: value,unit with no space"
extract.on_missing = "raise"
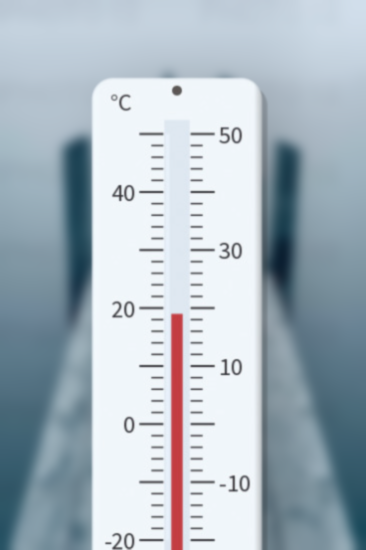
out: 19,°C
